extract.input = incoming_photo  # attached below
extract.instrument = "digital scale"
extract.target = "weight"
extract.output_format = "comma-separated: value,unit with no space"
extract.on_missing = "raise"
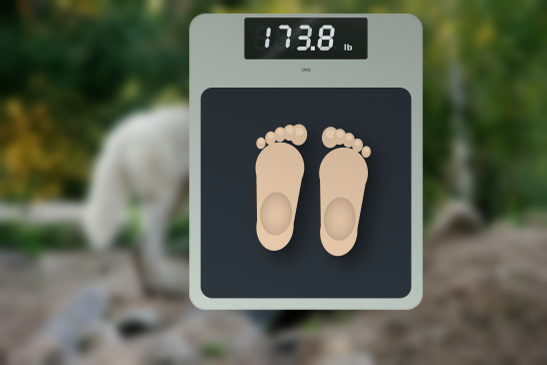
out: 173.8,lb
